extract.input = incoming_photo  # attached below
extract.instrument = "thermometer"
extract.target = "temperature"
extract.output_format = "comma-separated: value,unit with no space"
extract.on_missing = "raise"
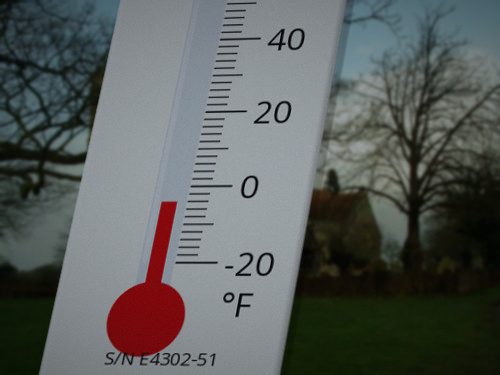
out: -4,°F
